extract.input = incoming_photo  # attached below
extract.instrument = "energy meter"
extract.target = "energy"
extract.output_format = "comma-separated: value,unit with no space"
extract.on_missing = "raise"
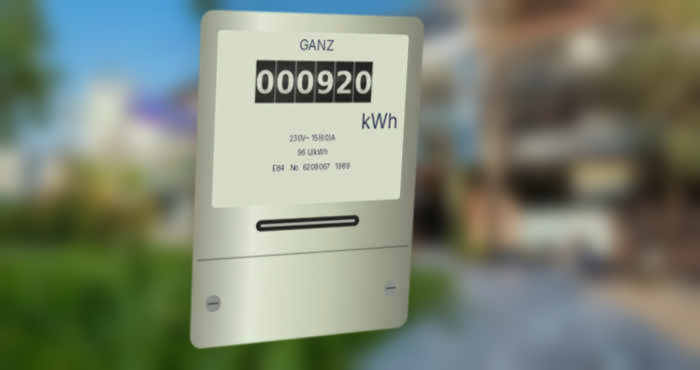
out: 920,kWh
